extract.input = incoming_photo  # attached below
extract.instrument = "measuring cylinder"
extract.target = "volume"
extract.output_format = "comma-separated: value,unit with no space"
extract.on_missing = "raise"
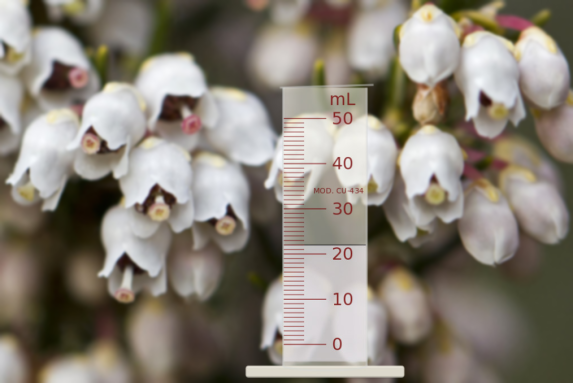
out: 22,mL
